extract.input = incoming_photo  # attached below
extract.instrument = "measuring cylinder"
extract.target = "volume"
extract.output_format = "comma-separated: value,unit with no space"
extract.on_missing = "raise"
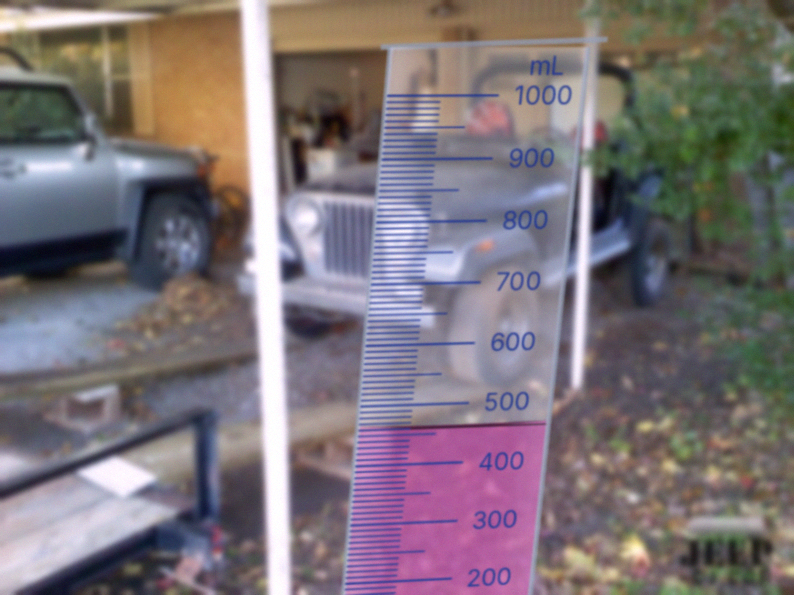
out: 460,mL
